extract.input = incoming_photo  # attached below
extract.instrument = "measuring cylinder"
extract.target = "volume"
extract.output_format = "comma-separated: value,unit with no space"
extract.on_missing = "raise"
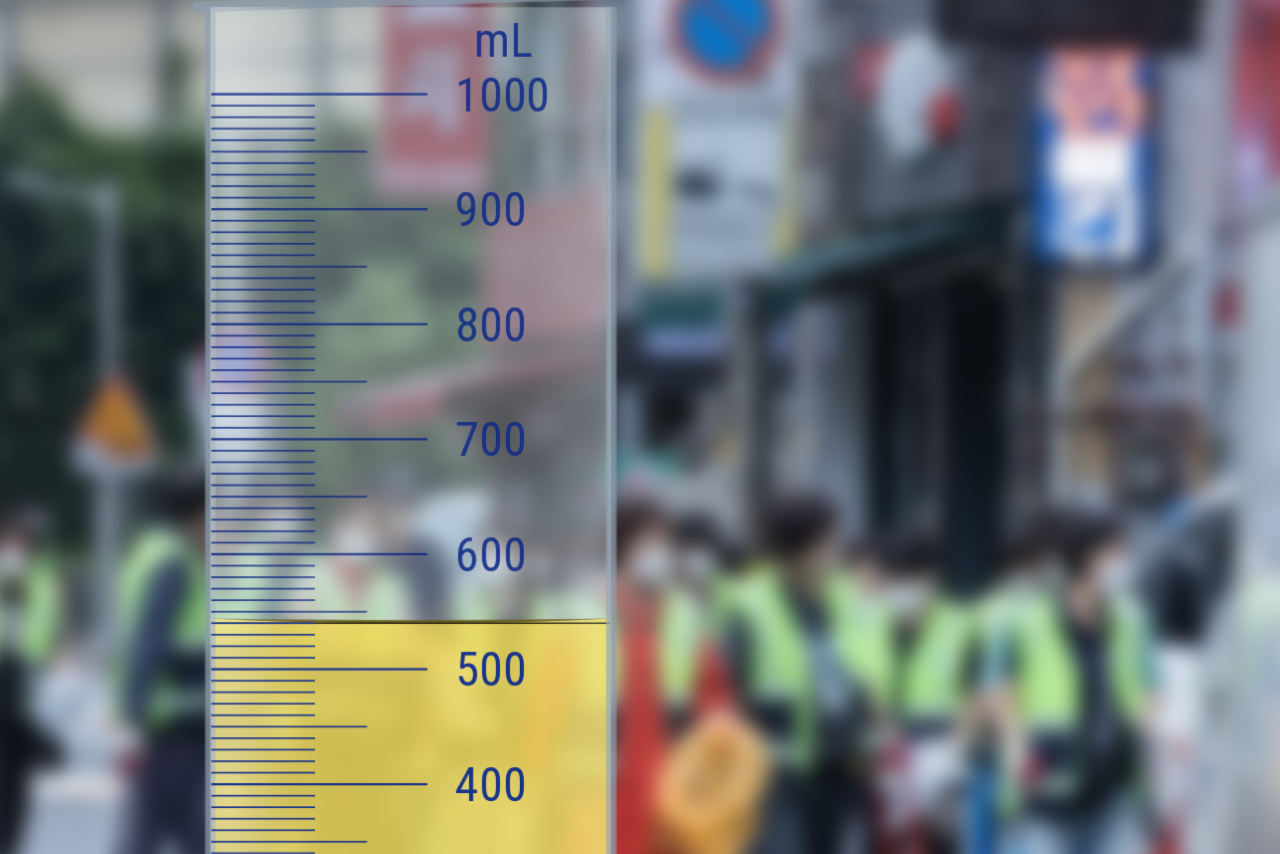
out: 540,mL
